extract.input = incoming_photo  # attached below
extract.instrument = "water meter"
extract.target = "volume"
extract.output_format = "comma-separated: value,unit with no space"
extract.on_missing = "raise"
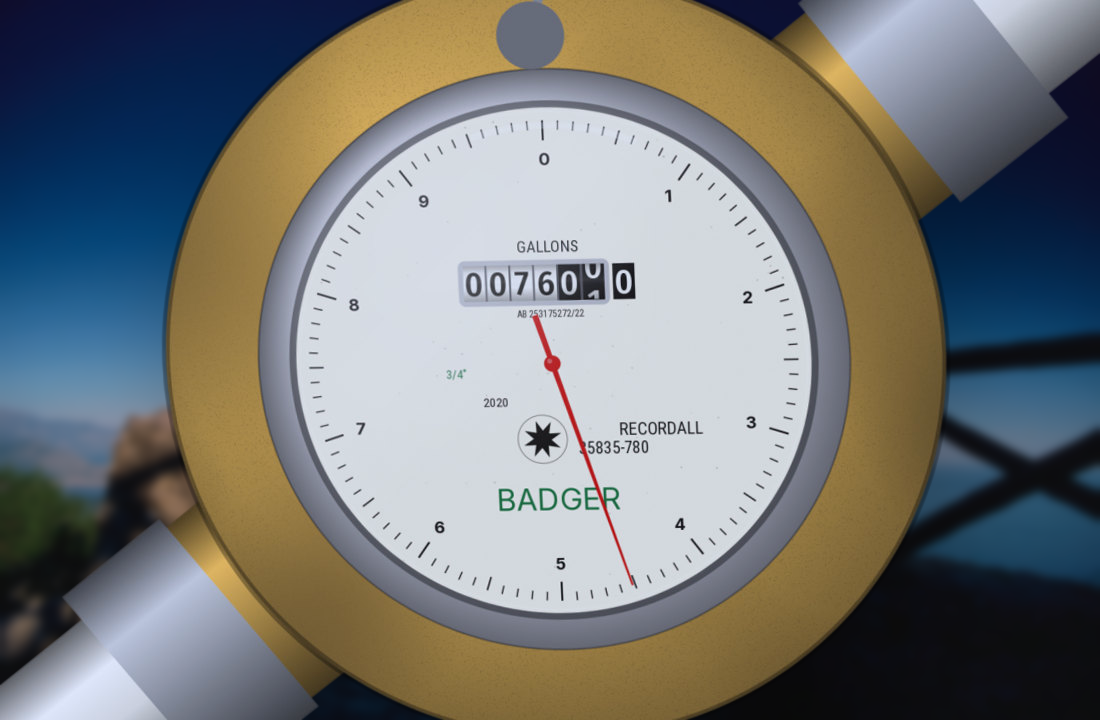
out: 76004.5,gal
